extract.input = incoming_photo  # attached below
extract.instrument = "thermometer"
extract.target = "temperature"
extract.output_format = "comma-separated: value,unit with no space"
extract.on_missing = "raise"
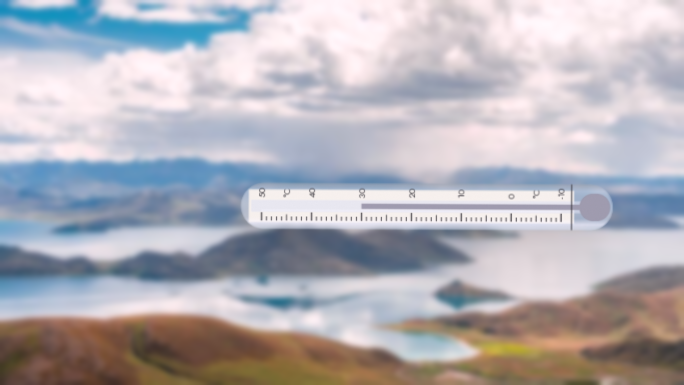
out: 30,°C
